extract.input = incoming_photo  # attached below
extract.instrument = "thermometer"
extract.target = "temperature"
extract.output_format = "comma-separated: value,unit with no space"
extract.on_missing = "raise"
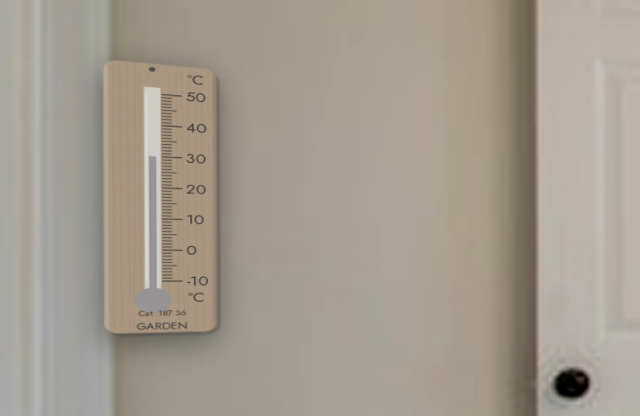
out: 30,°C
